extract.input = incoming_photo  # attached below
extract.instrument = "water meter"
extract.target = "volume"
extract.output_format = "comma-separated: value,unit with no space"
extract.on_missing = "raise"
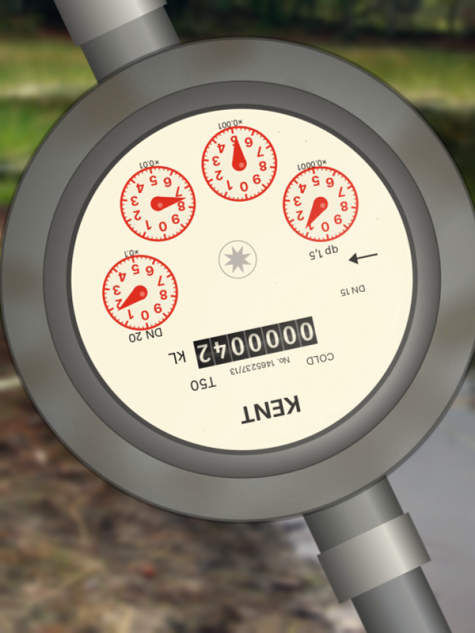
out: 42.1751,kL
